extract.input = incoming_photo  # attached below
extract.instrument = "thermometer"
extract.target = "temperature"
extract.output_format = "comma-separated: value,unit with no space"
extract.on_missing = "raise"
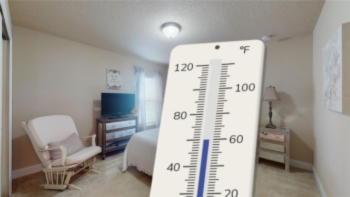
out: 60,°F
